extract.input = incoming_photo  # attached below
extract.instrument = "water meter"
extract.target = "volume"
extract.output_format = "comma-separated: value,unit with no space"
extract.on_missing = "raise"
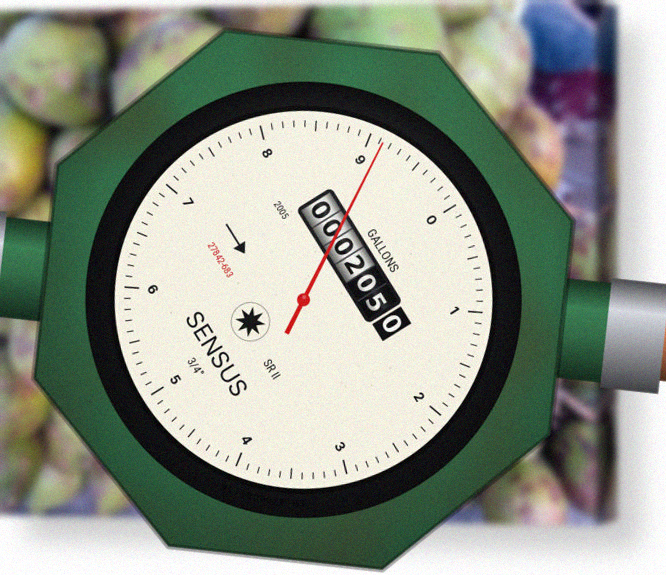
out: 2049.1,gal
